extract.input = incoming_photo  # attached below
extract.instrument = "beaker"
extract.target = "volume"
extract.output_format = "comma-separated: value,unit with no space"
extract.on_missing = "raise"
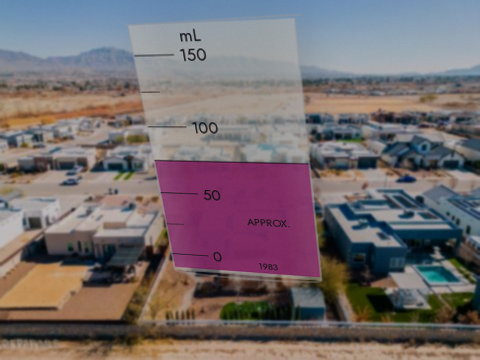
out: 75,mL
